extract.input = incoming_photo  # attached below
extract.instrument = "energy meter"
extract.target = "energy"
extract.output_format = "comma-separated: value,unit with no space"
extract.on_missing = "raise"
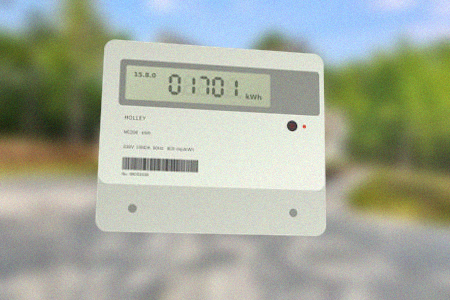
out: 1701,kWh
